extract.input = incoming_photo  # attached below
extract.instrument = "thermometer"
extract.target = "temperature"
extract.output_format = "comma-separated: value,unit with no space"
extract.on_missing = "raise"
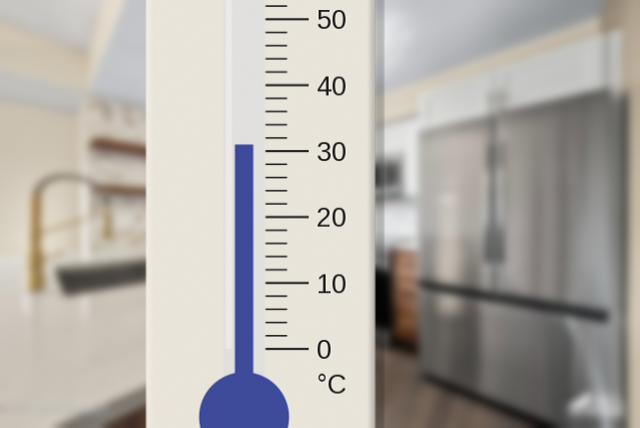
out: 31,°C
